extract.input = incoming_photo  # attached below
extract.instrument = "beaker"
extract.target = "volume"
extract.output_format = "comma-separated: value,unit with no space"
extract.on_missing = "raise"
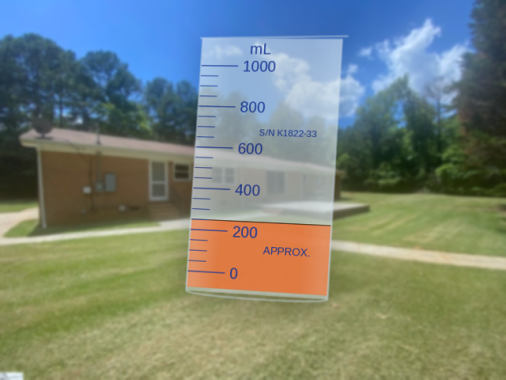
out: 250,mL
